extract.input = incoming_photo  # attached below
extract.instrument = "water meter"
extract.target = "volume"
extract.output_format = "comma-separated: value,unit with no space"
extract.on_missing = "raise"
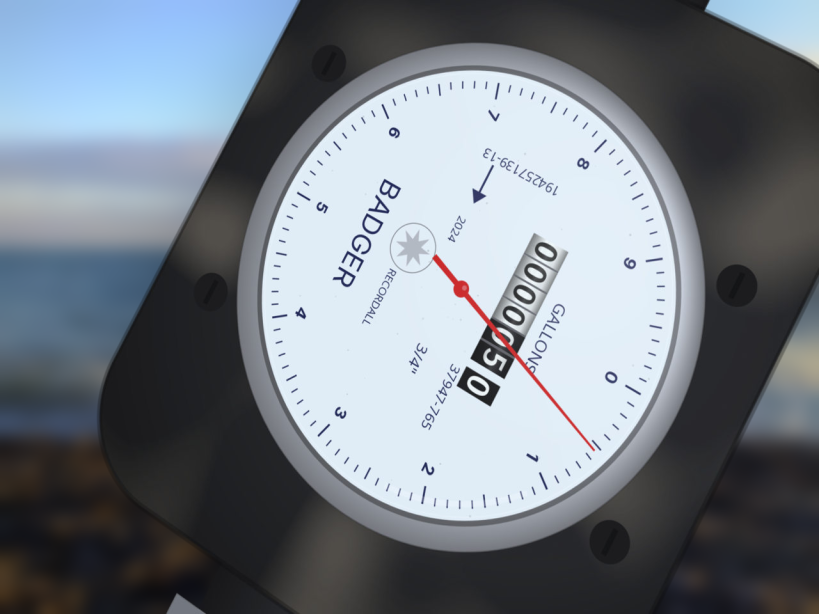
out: 50.5,gal
